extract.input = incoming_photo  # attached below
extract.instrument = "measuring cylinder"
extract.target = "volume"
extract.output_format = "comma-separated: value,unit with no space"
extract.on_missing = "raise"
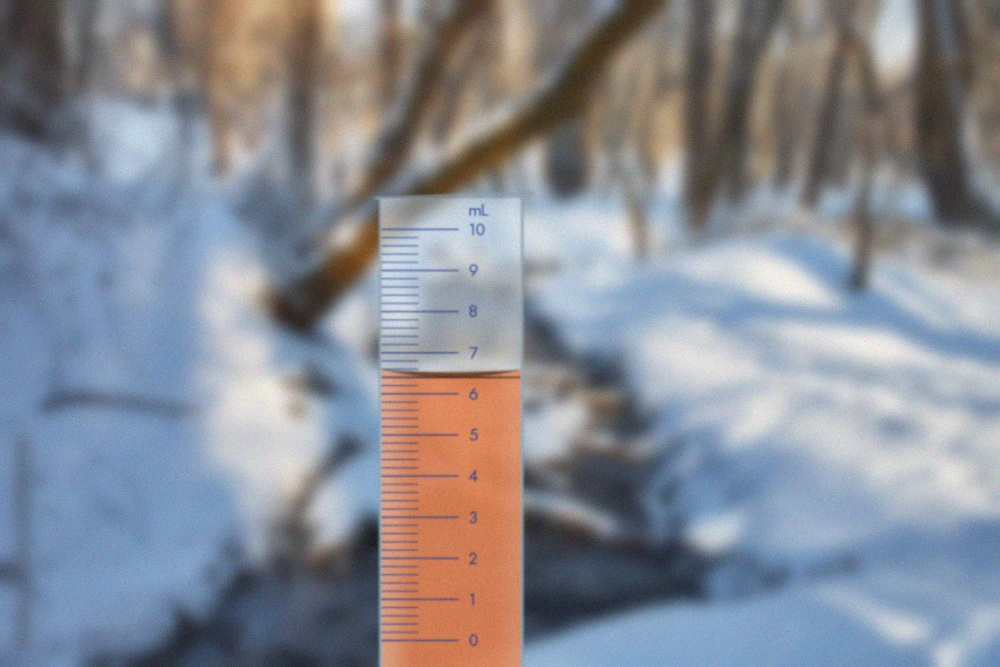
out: 6.4,mL
